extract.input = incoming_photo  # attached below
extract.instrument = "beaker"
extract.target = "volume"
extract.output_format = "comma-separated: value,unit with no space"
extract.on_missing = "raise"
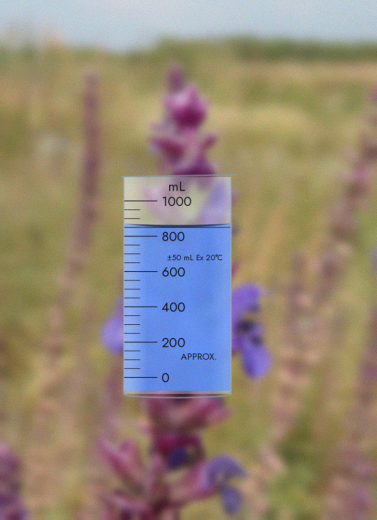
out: 850,mL
